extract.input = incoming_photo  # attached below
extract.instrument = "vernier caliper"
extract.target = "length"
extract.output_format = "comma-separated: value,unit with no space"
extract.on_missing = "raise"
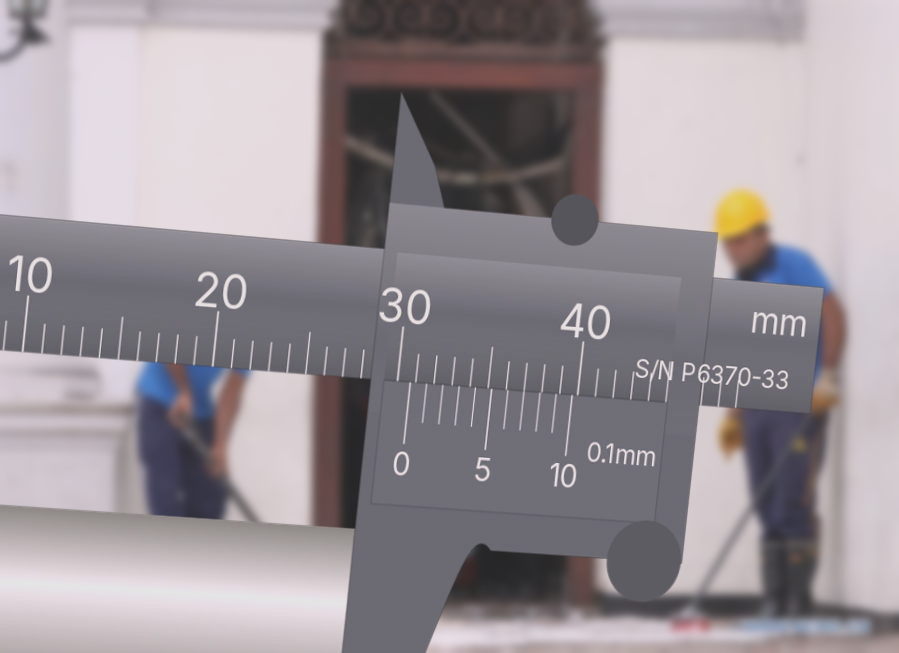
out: 30.7,mm
